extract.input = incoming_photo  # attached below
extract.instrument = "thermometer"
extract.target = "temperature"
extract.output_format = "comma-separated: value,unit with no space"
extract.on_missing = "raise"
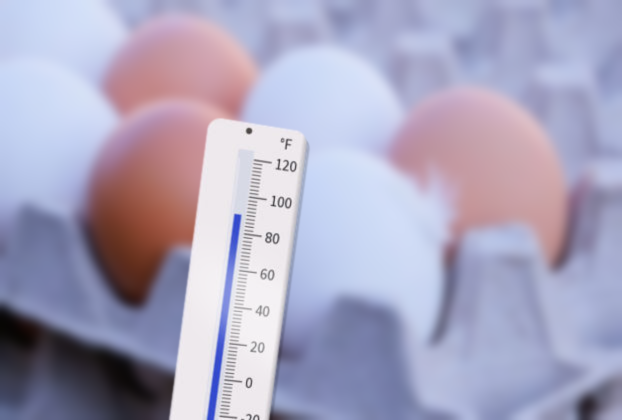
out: 90,°F
